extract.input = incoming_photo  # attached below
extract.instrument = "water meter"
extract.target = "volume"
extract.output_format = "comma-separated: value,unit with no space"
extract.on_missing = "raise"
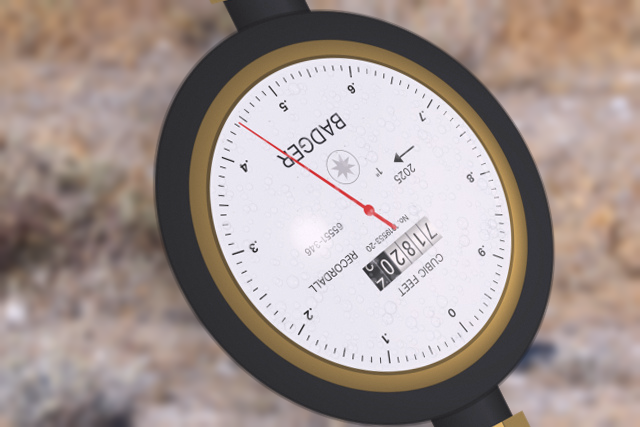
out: 718202.44,ft³
